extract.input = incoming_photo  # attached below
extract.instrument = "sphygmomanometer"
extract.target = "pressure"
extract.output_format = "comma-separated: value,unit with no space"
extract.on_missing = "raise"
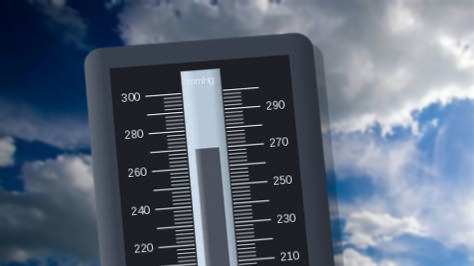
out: 270,mmHg
